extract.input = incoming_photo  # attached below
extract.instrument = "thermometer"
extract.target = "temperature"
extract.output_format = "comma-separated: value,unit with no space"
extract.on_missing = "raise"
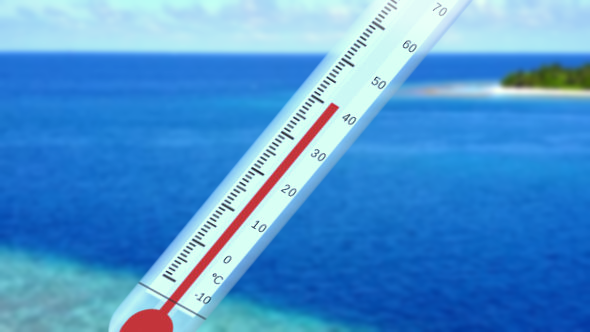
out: 41,°C
